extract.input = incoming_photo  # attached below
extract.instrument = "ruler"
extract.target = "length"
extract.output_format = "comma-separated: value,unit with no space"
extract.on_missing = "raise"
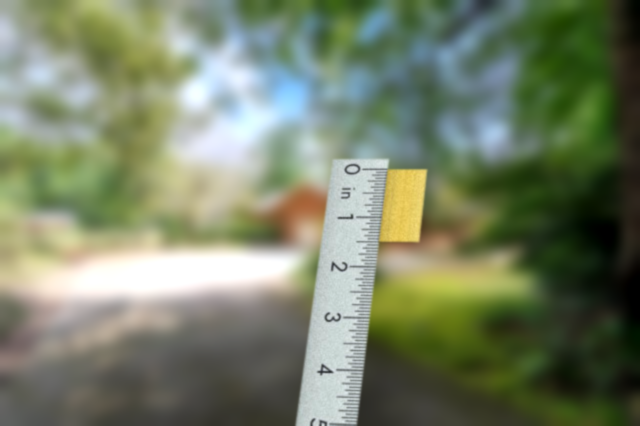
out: 1.5,in
